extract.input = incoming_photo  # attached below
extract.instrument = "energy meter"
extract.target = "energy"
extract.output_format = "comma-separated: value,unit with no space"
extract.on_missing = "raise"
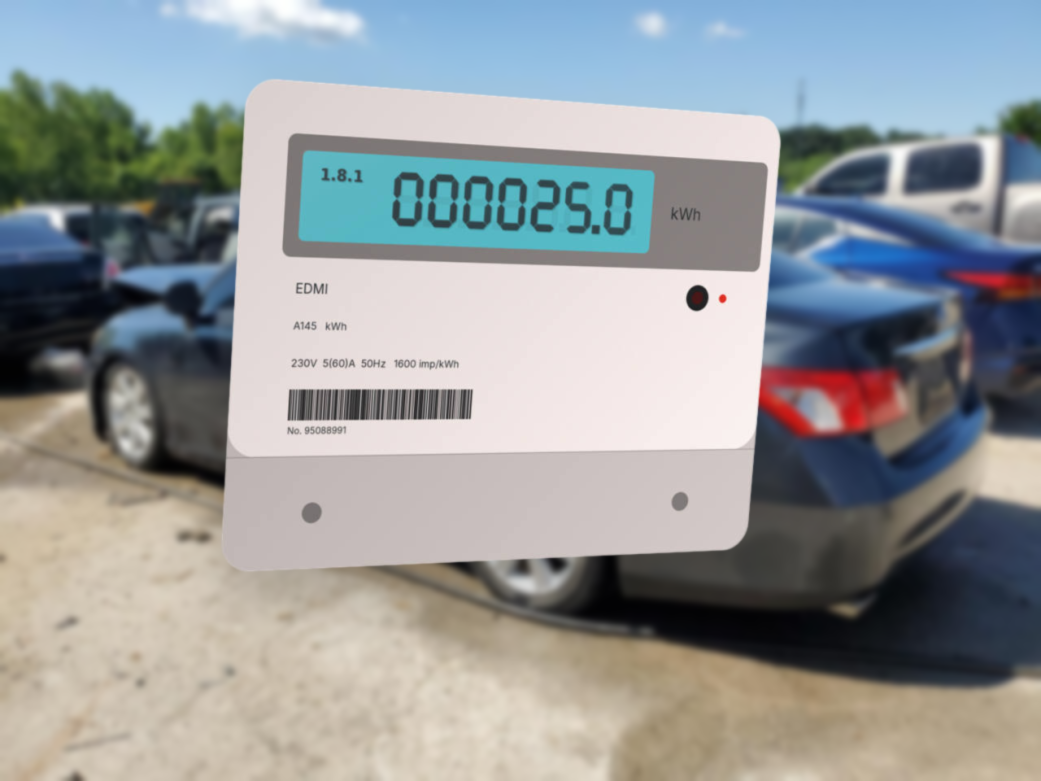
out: 25.0,kWh
